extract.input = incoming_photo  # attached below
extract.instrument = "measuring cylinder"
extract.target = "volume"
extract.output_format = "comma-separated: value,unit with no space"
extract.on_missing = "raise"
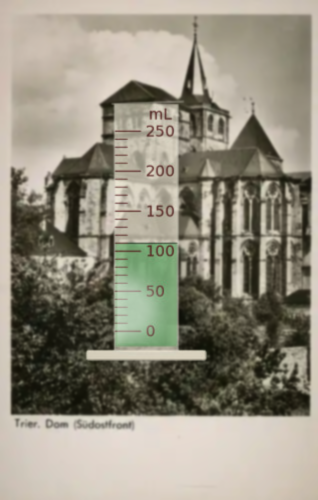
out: 110,mL
